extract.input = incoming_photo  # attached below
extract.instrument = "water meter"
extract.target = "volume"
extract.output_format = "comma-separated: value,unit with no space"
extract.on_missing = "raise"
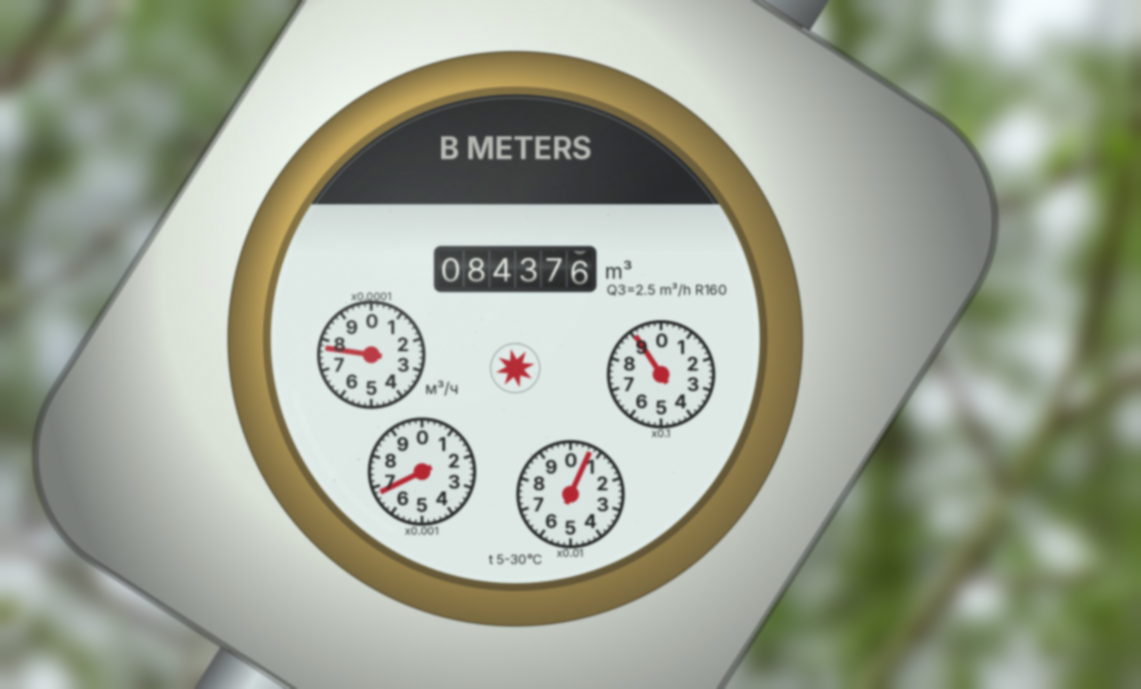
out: 84375.9067,m³
